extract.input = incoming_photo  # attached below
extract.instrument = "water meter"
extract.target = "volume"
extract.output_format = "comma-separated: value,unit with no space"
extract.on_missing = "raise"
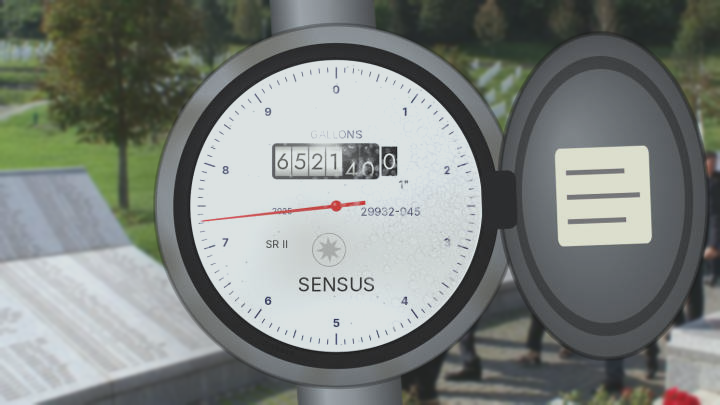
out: 6521397.3,gal
